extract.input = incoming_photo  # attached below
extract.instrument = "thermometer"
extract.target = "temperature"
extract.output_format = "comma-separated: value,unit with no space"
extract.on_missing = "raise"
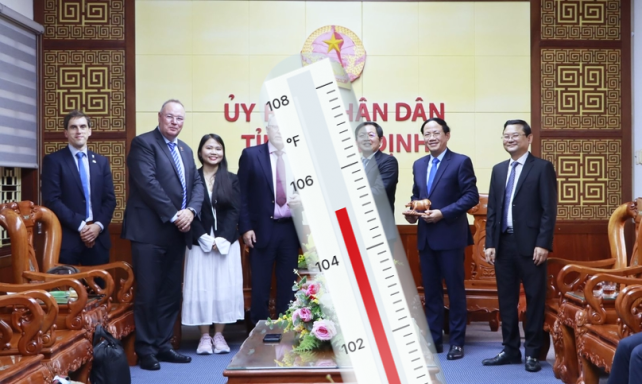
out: 105.1,°F
